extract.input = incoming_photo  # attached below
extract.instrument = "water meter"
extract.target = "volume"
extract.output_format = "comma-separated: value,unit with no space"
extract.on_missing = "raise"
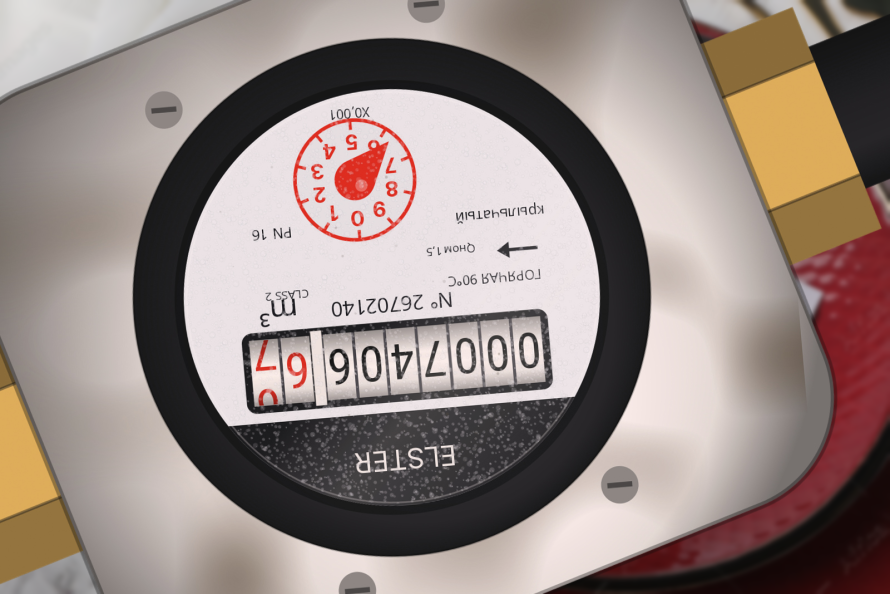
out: 7406.666,m³
